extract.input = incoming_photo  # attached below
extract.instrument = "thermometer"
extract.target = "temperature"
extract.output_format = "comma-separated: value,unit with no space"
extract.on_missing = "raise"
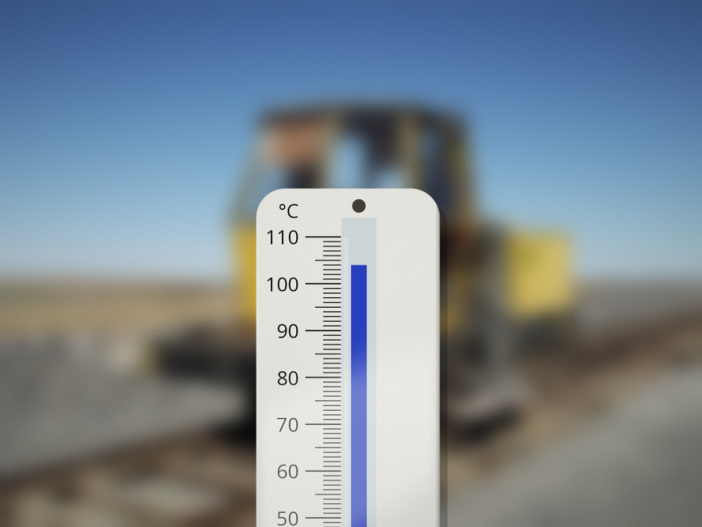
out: 104,°C
